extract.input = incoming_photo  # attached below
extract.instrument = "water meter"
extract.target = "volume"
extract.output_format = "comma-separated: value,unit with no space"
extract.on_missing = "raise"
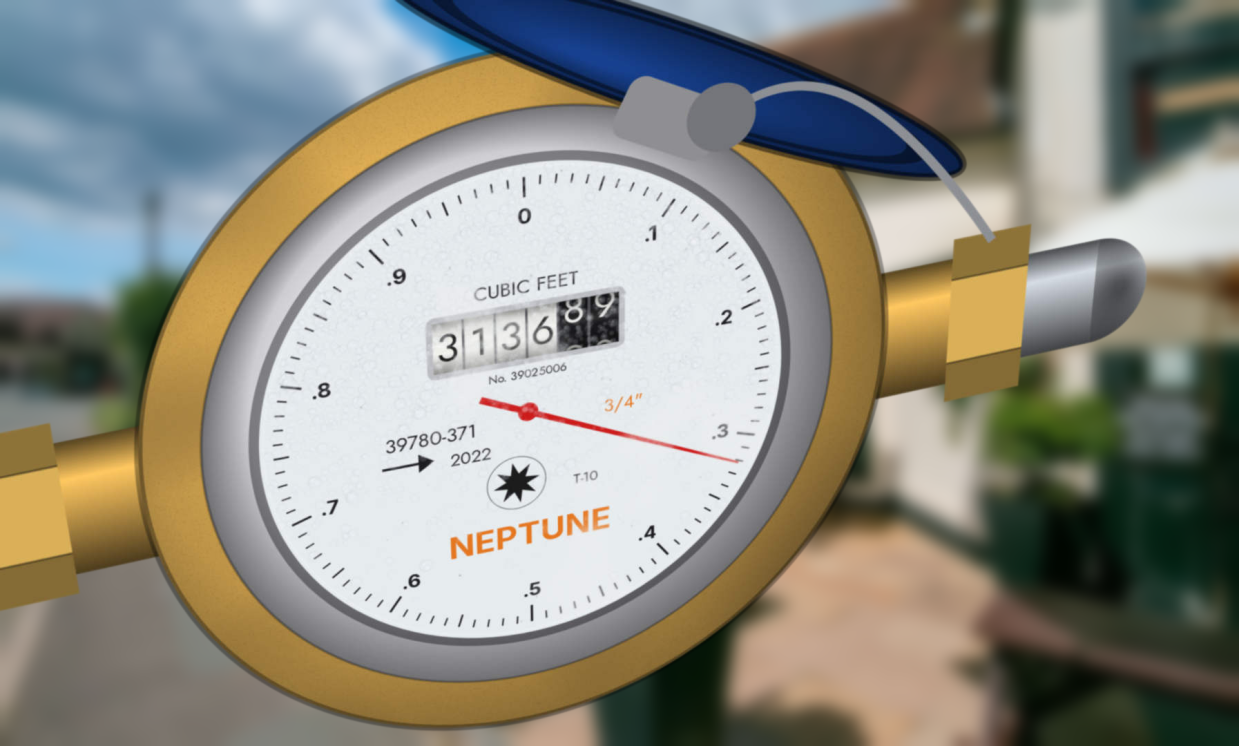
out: 313689.32,ft³
